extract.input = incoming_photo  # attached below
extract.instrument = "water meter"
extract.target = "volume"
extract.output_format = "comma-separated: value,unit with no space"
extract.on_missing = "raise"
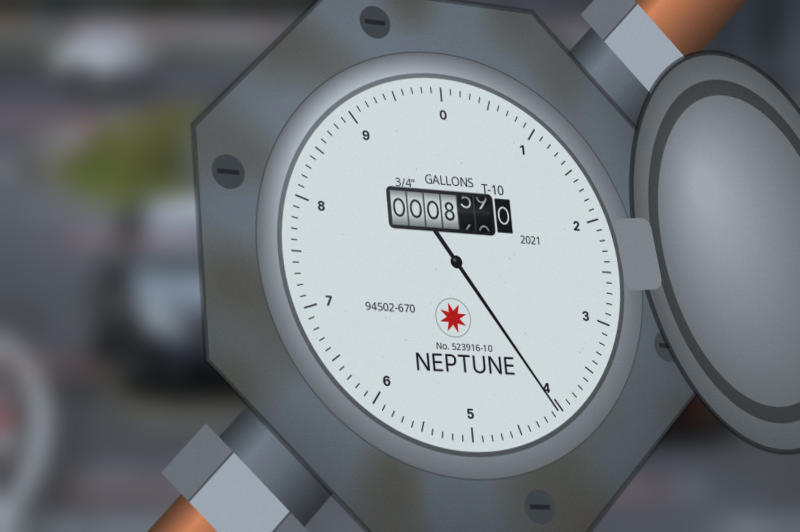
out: 8594.0,gal
